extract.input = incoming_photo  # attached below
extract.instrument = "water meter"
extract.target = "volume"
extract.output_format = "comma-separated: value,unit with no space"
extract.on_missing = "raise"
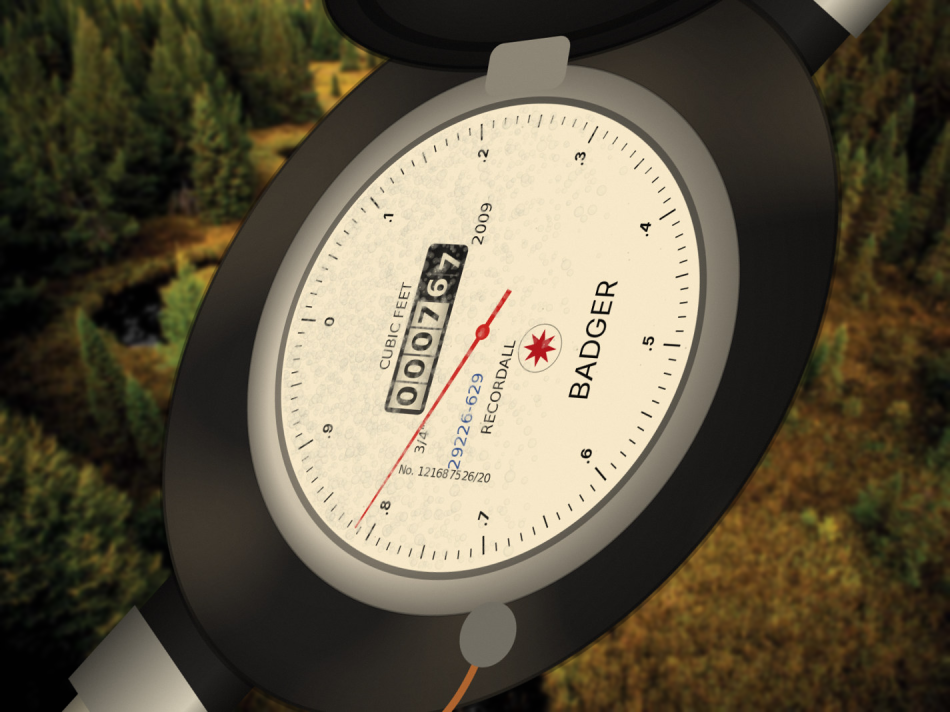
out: 766.81,ft³
